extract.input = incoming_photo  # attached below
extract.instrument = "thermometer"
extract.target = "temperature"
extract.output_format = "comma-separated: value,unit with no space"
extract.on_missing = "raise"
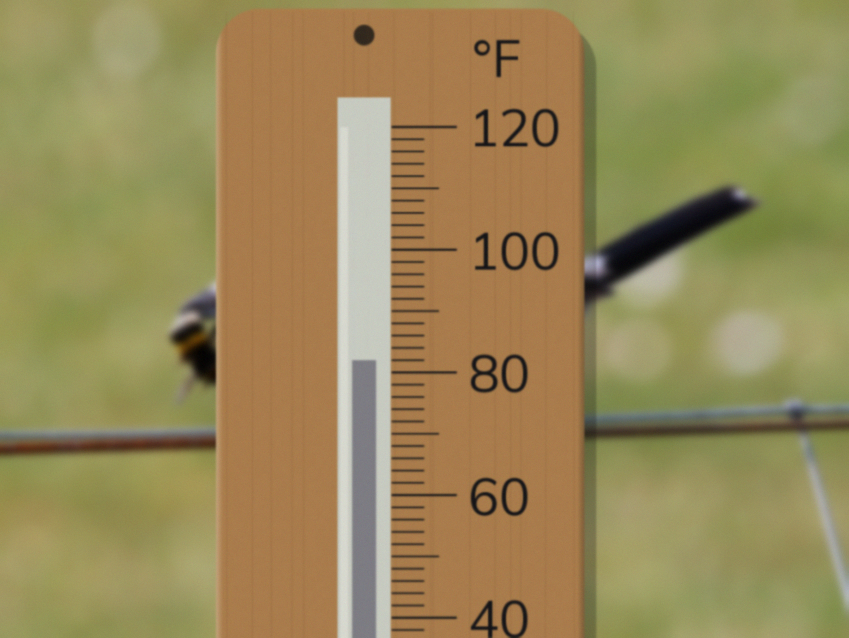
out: 82,°F
